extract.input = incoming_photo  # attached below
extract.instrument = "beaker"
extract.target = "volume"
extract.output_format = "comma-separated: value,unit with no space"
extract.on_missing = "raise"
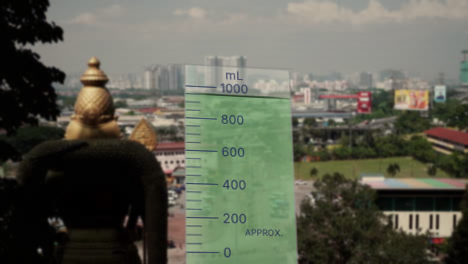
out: 950,mL
